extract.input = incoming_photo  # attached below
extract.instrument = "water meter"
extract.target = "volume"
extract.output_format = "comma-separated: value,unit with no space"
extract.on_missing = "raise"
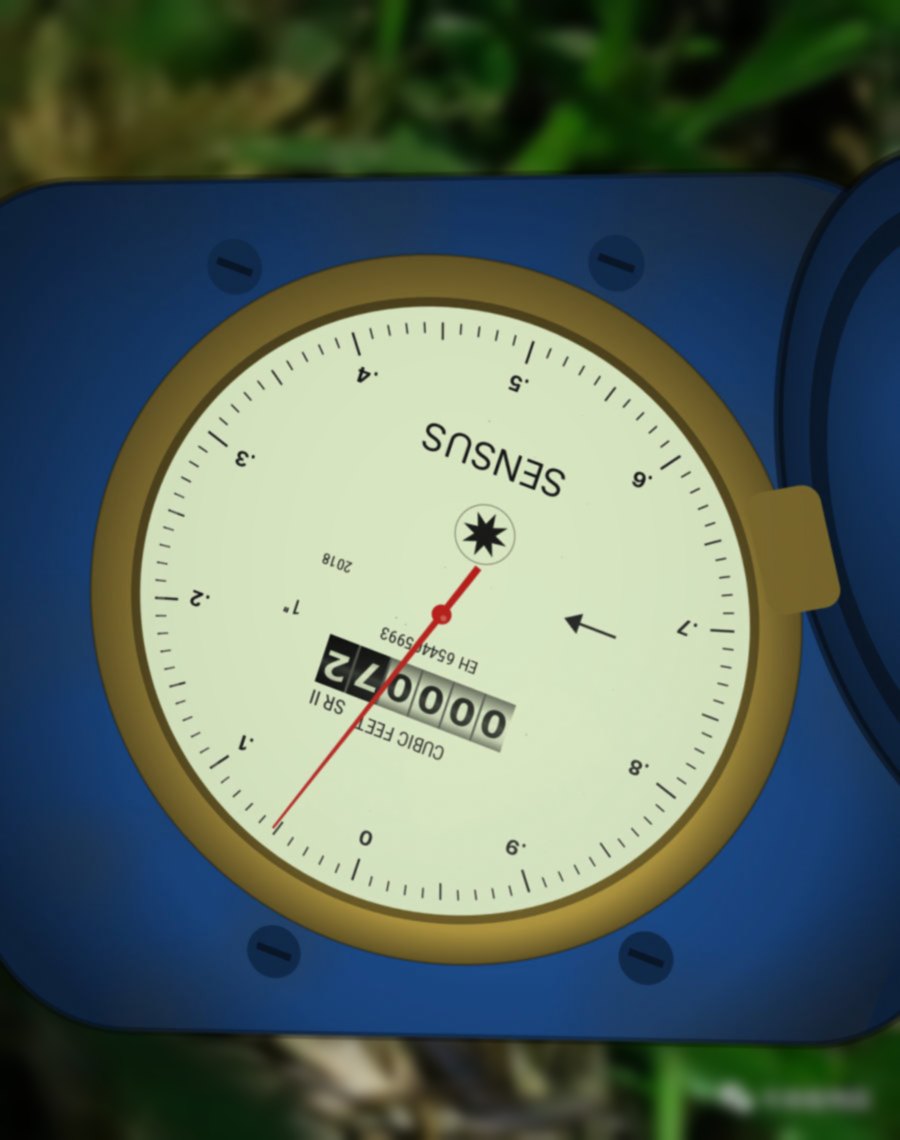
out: 72.05,ft³
